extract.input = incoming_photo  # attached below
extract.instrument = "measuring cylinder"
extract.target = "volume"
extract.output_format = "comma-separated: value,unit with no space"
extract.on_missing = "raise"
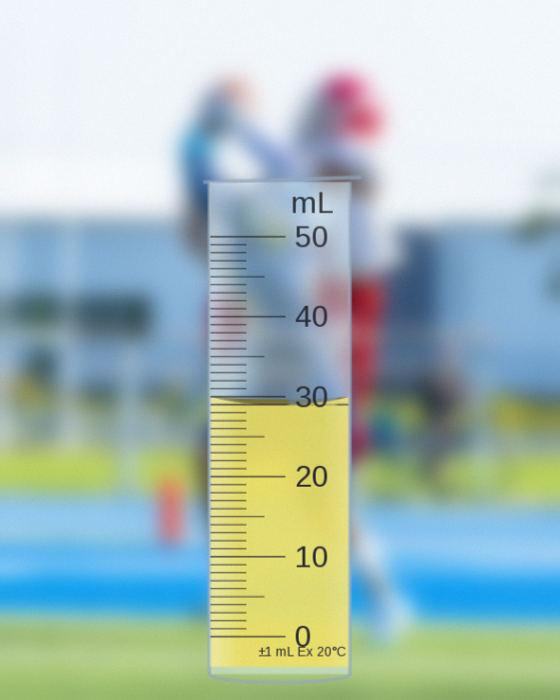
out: 29,mL
